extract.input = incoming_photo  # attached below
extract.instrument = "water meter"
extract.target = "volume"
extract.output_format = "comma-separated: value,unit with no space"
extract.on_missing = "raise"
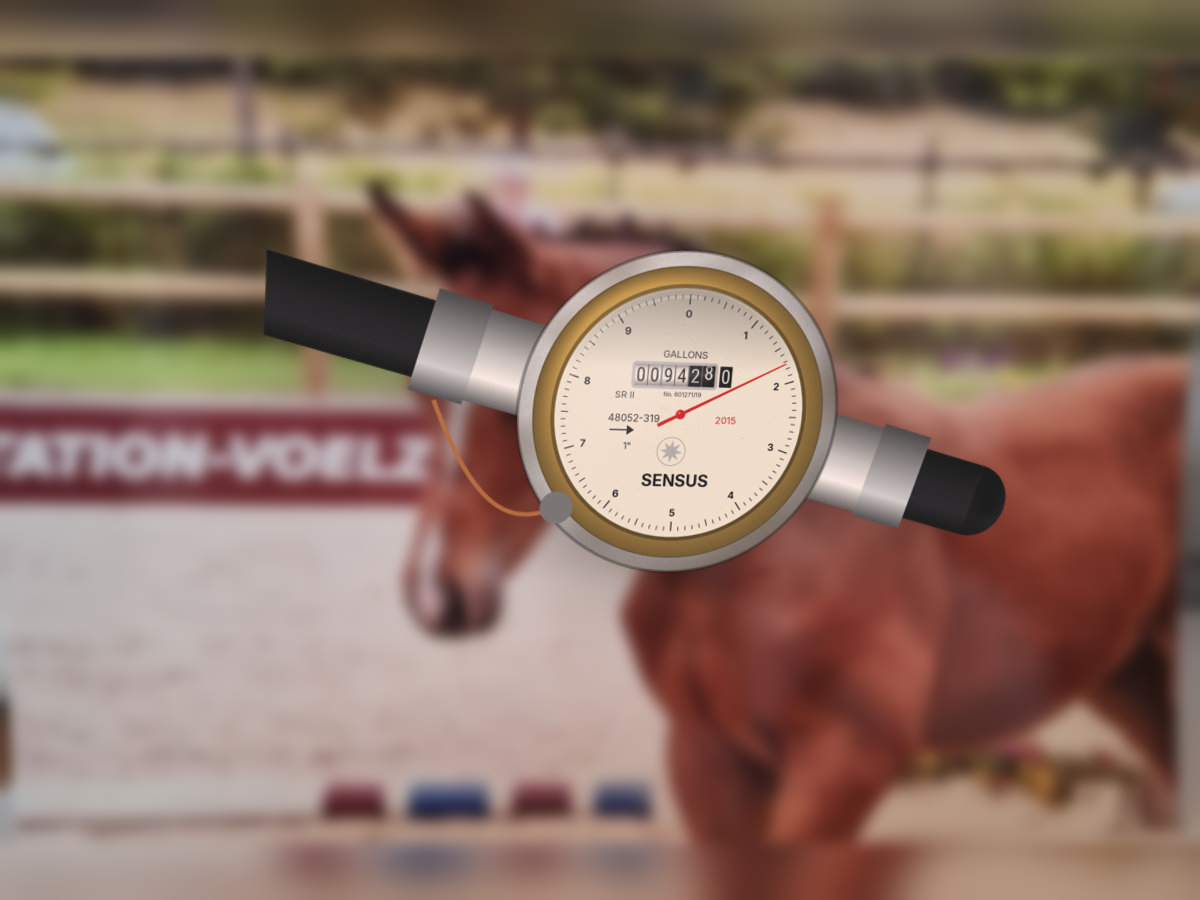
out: 94281.7,gal
